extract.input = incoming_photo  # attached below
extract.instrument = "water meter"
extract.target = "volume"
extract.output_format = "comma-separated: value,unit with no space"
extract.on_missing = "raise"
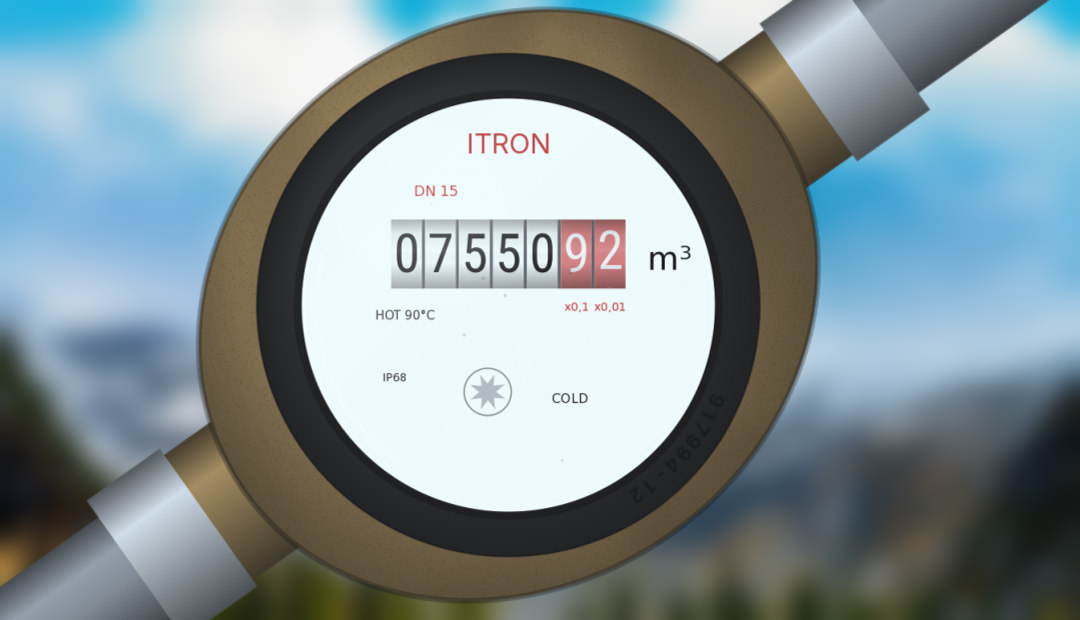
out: 7550.92,m³
